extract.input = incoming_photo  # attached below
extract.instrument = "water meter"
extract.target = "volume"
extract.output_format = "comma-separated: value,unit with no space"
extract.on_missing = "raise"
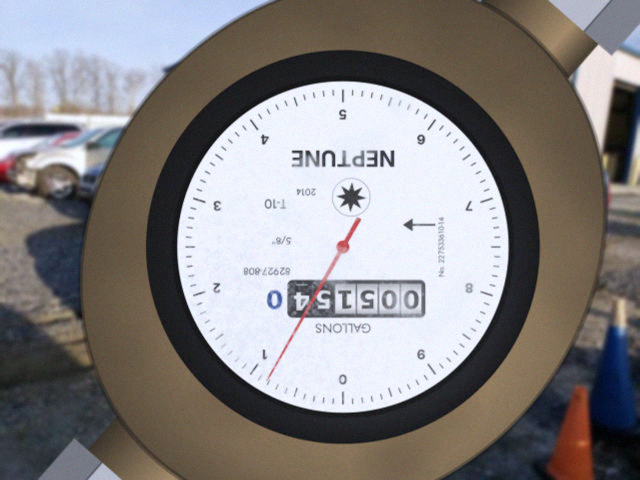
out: 51540.8,gal
